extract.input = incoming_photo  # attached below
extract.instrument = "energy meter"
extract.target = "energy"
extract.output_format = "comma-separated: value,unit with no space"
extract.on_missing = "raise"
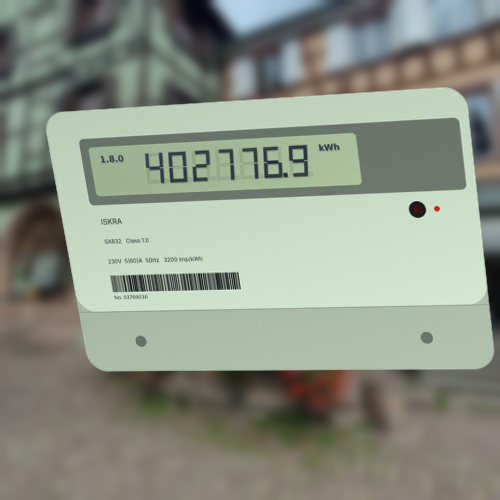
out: 402776.9,kWh
